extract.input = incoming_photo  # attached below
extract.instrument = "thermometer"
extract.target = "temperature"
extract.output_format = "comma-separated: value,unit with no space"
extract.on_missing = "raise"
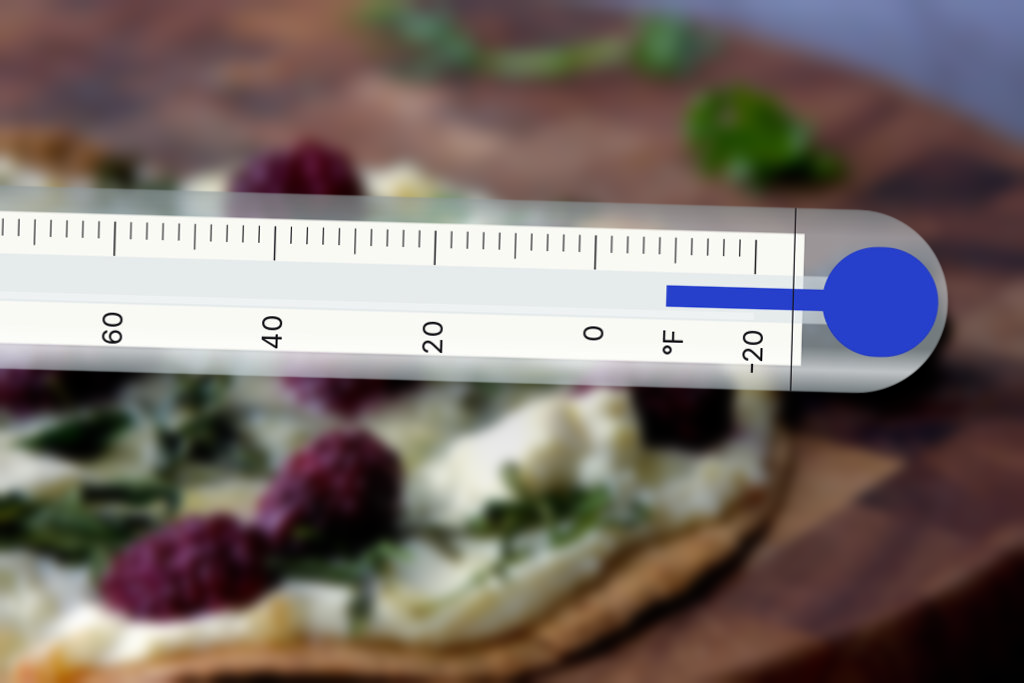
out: -9,°F
